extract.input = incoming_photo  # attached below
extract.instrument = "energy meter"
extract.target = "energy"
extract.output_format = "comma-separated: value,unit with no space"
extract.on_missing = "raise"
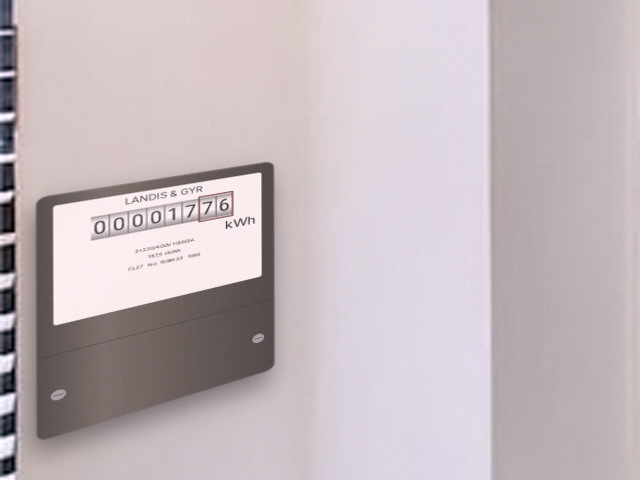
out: 17.76,kWh
